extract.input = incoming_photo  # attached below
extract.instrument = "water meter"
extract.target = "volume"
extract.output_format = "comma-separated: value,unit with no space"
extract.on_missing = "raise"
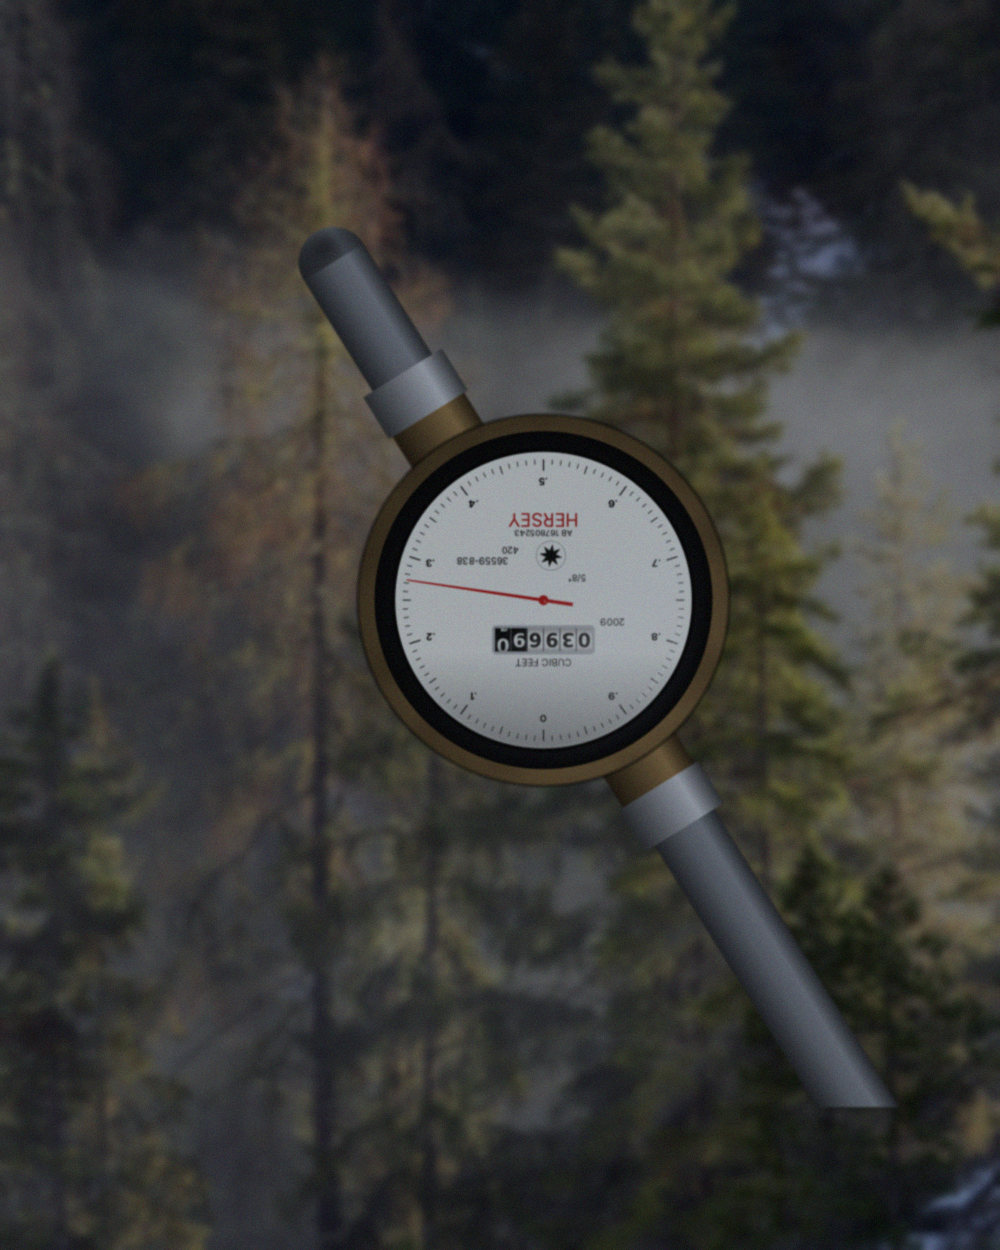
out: 39690.27,ft³
